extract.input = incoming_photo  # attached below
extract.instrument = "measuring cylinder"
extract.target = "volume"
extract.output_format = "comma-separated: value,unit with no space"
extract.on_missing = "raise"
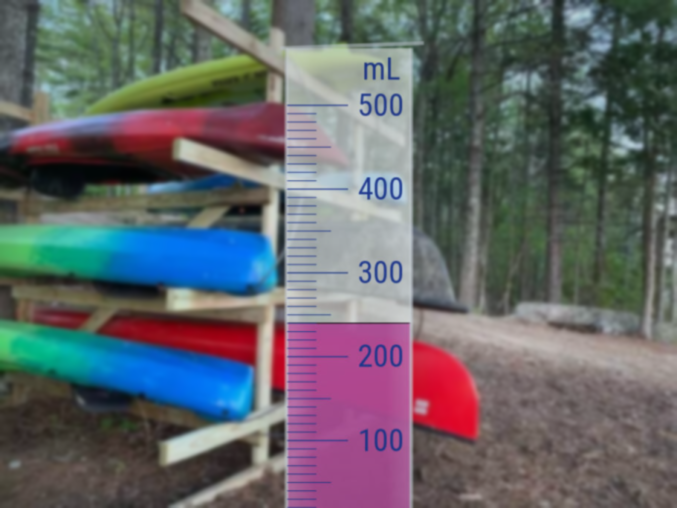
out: 240,mL
